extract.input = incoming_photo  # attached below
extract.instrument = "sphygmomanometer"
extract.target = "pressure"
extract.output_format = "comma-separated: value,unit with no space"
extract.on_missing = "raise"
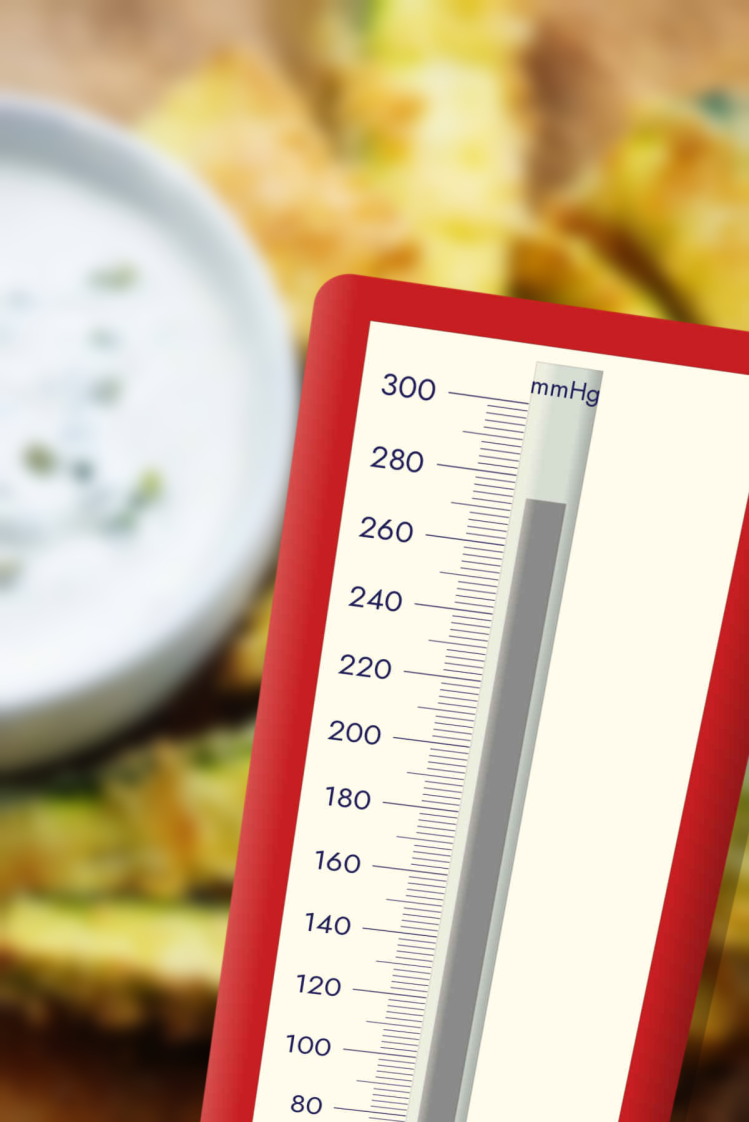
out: 274,mmHg
